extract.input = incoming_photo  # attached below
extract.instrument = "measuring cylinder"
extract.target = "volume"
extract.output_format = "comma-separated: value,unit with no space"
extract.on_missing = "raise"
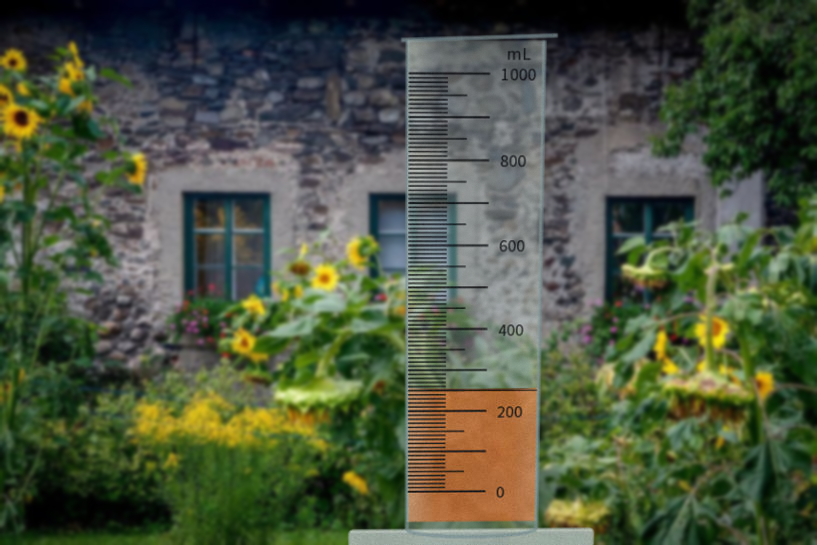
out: 250,mL
